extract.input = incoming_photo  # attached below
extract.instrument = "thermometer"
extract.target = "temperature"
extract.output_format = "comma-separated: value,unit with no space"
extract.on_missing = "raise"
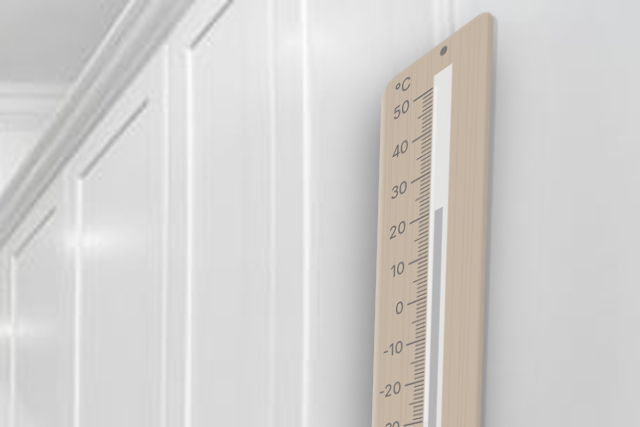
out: 20,°C
